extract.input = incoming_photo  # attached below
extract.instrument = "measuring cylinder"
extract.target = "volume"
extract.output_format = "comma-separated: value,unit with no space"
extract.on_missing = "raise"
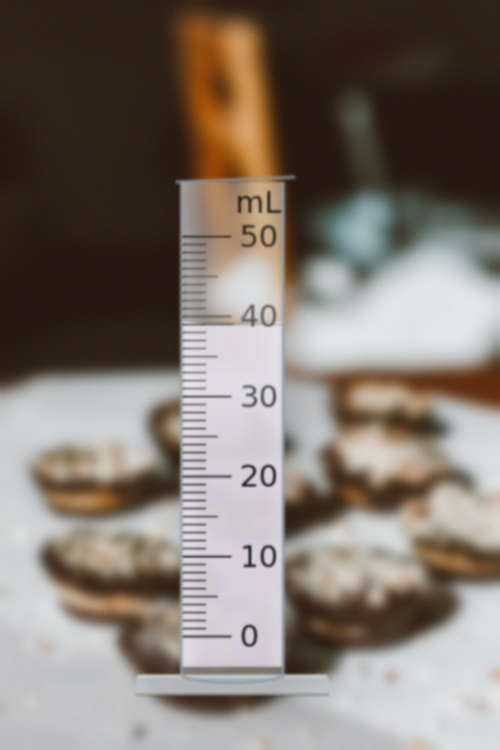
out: 39,mL
